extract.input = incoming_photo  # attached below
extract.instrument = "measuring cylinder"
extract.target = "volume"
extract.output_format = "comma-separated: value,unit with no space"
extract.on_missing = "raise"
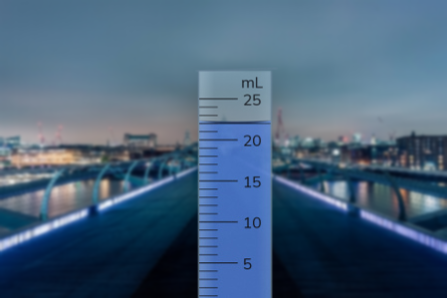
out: 22,mL
